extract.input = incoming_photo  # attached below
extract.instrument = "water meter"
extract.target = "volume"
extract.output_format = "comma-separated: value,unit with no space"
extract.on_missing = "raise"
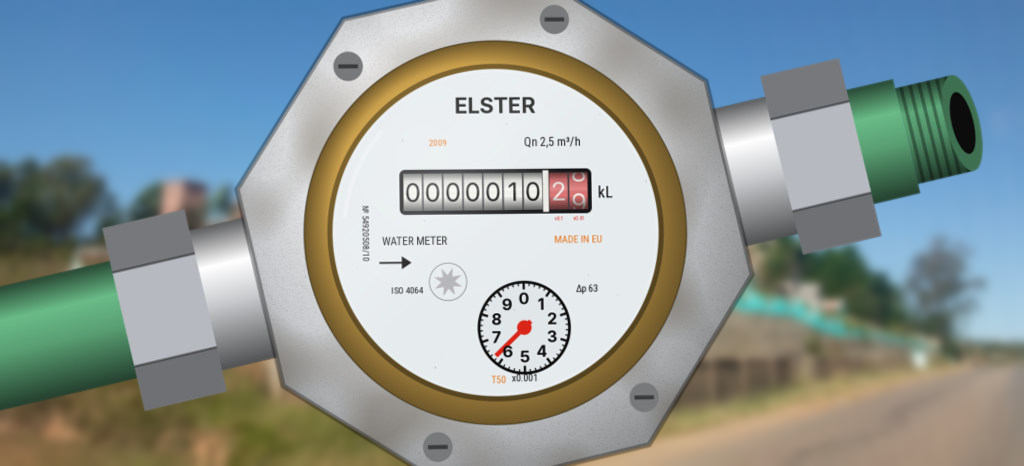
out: 10.286,kL
